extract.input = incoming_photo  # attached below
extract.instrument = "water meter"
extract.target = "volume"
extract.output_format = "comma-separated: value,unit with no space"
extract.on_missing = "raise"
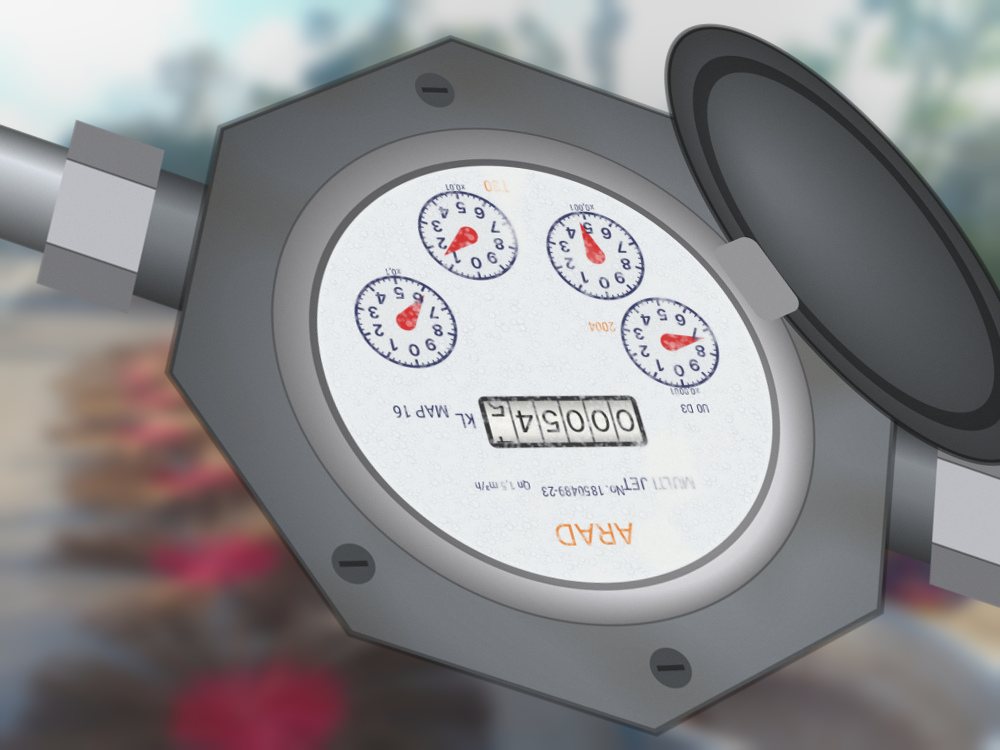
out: 544.6147,kL
